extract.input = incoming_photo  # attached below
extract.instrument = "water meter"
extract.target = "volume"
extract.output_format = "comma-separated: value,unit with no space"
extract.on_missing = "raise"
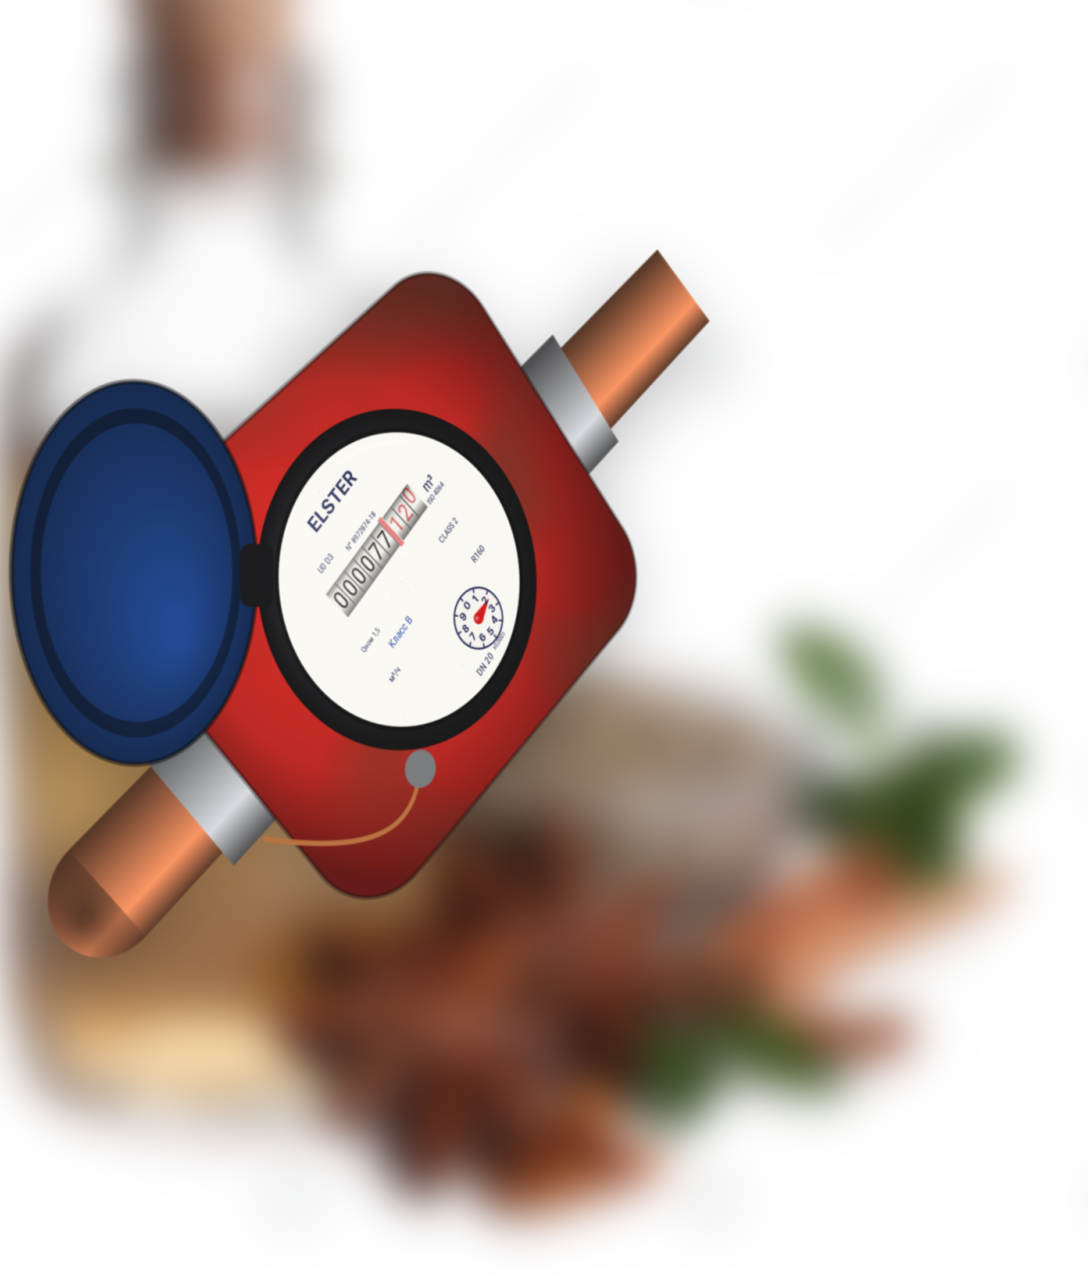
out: 77.1202,m³
